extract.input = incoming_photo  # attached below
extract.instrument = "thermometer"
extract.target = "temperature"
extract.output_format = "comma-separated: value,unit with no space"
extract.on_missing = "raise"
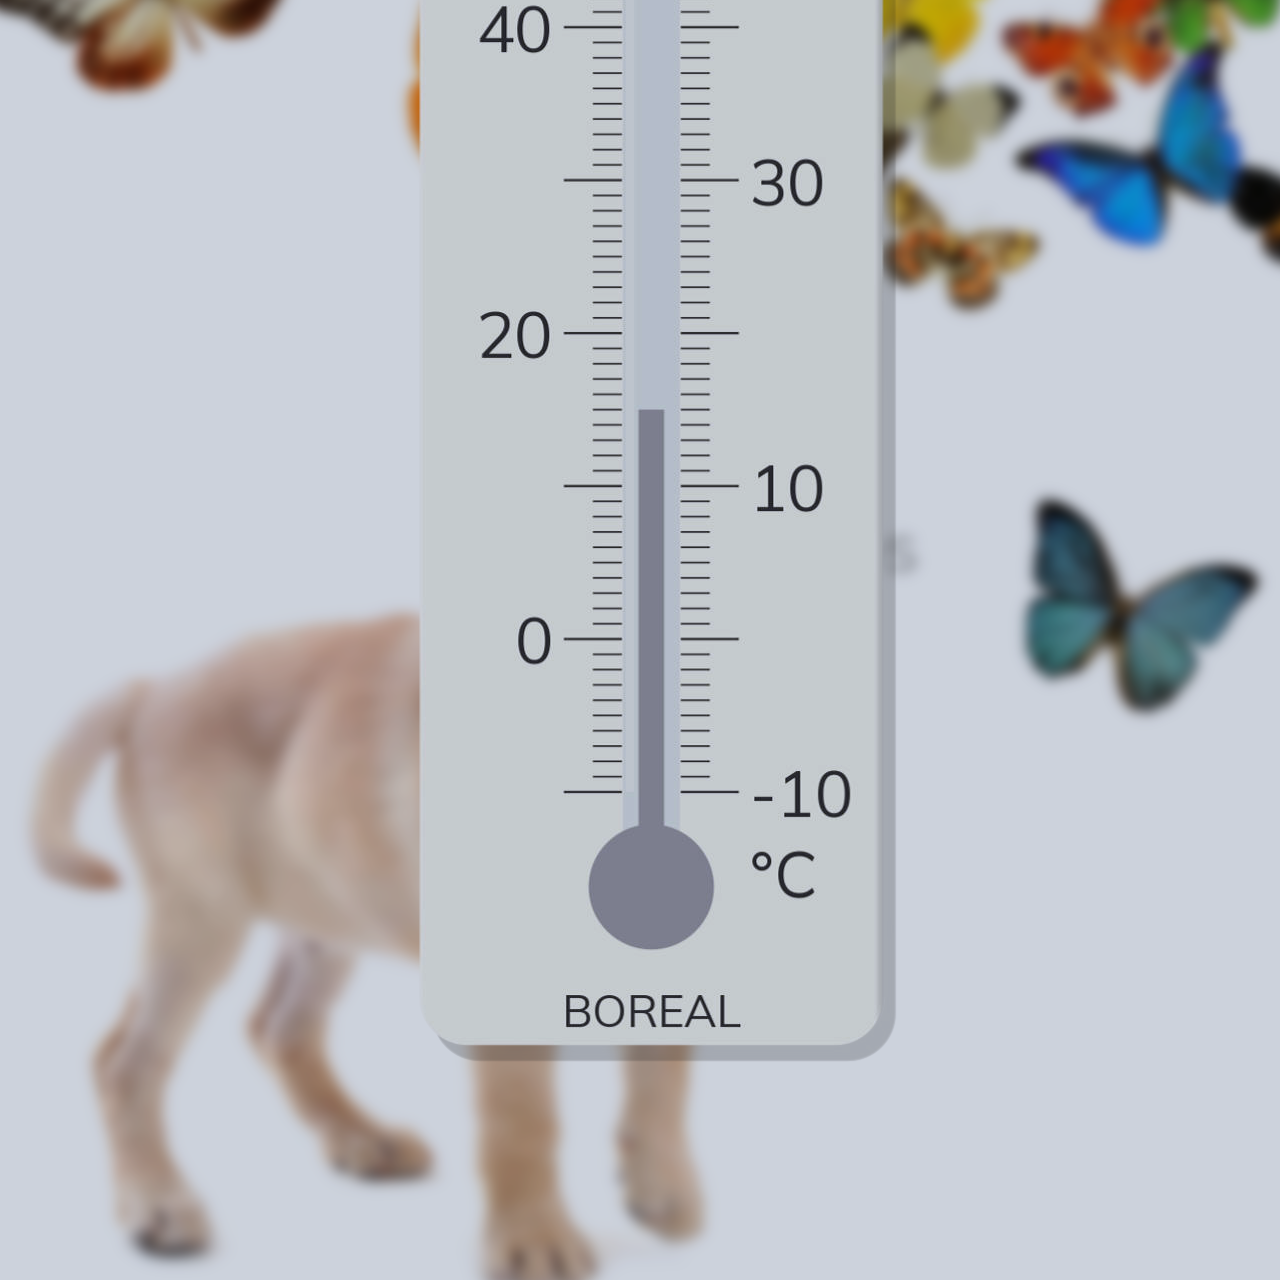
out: 15,°C
